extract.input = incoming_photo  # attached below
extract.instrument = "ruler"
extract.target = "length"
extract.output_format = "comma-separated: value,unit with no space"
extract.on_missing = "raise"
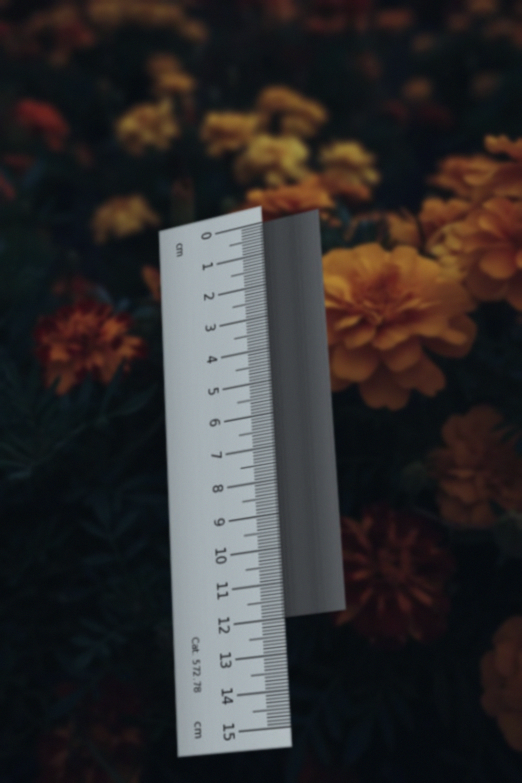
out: 12,cm
